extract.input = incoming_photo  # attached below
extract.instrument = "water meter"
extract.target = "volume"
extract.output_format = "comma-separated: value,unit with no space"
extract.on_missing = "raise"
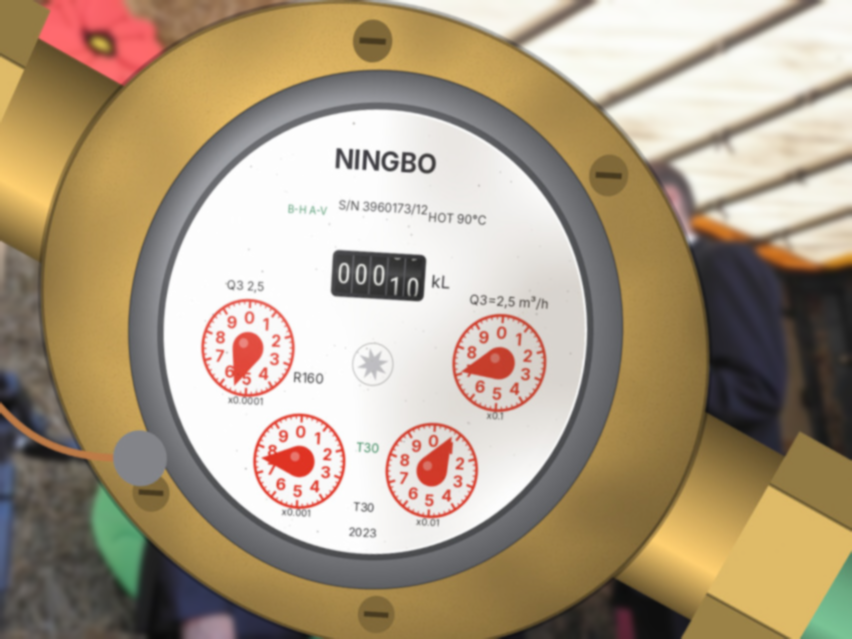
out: 9.7075,kL
